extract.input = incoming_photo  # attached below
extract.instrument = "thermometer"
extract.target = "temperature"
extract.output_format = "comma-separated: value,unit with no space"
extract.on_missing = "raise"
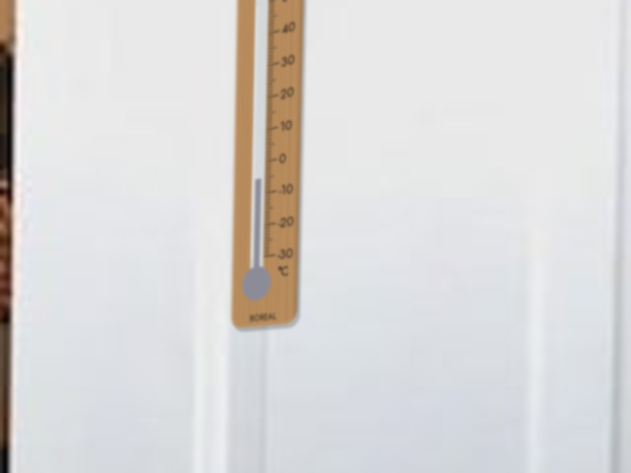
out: -5,°C
